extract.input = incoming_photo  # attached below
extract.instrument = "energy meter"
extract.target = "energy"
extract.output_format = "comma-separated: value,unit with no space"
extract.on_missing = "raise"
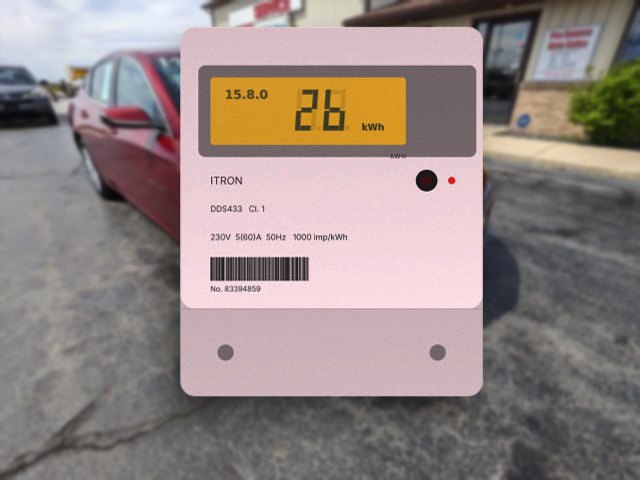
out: 26,kWh
